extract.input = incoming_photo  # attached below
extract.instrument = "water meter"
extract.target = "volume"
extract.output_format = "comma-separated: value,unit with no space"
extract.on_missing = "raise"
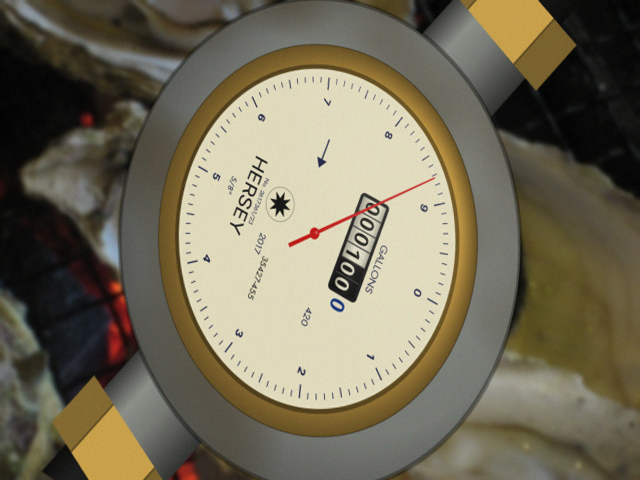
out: 998.7,gal
